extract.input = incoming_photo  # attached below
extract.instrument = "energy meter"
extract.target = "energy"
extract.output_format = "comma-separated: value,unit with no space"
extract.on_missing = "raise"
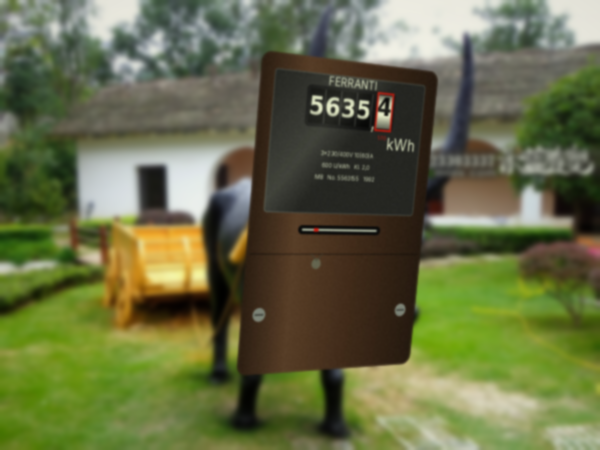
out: 5635.4,kWh
